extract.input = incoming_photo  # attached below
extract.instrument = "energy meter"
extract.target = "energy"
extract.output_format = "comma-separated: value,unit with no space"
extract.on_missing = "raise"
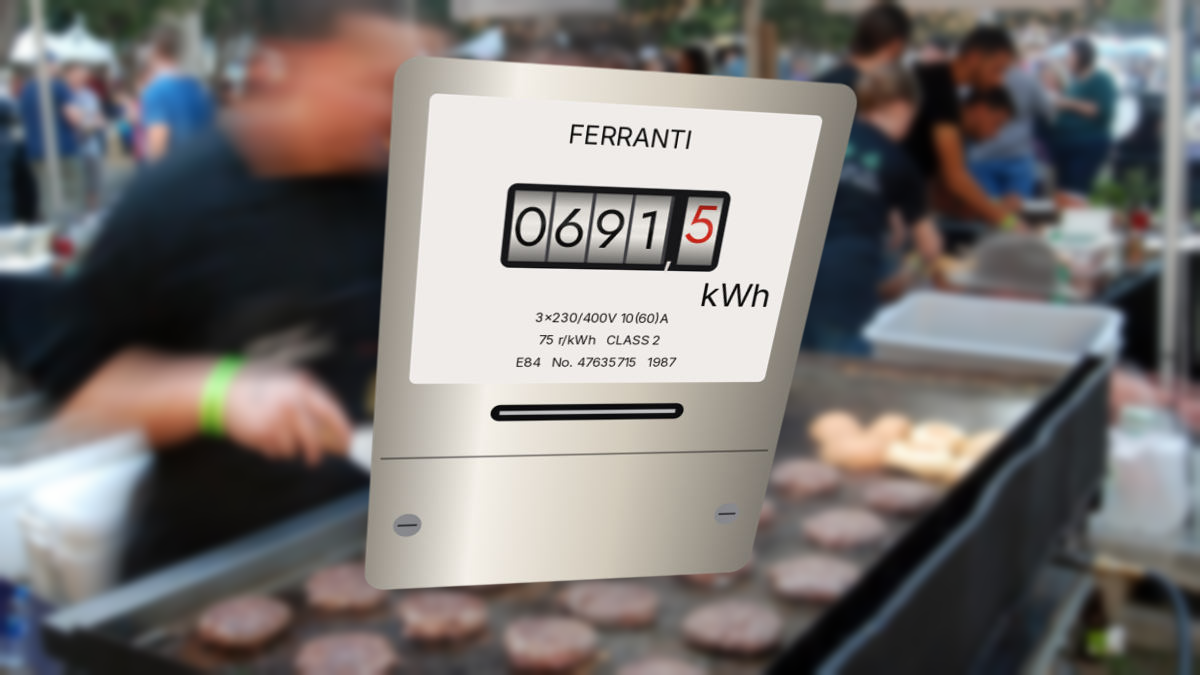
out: 691.5,kWh
